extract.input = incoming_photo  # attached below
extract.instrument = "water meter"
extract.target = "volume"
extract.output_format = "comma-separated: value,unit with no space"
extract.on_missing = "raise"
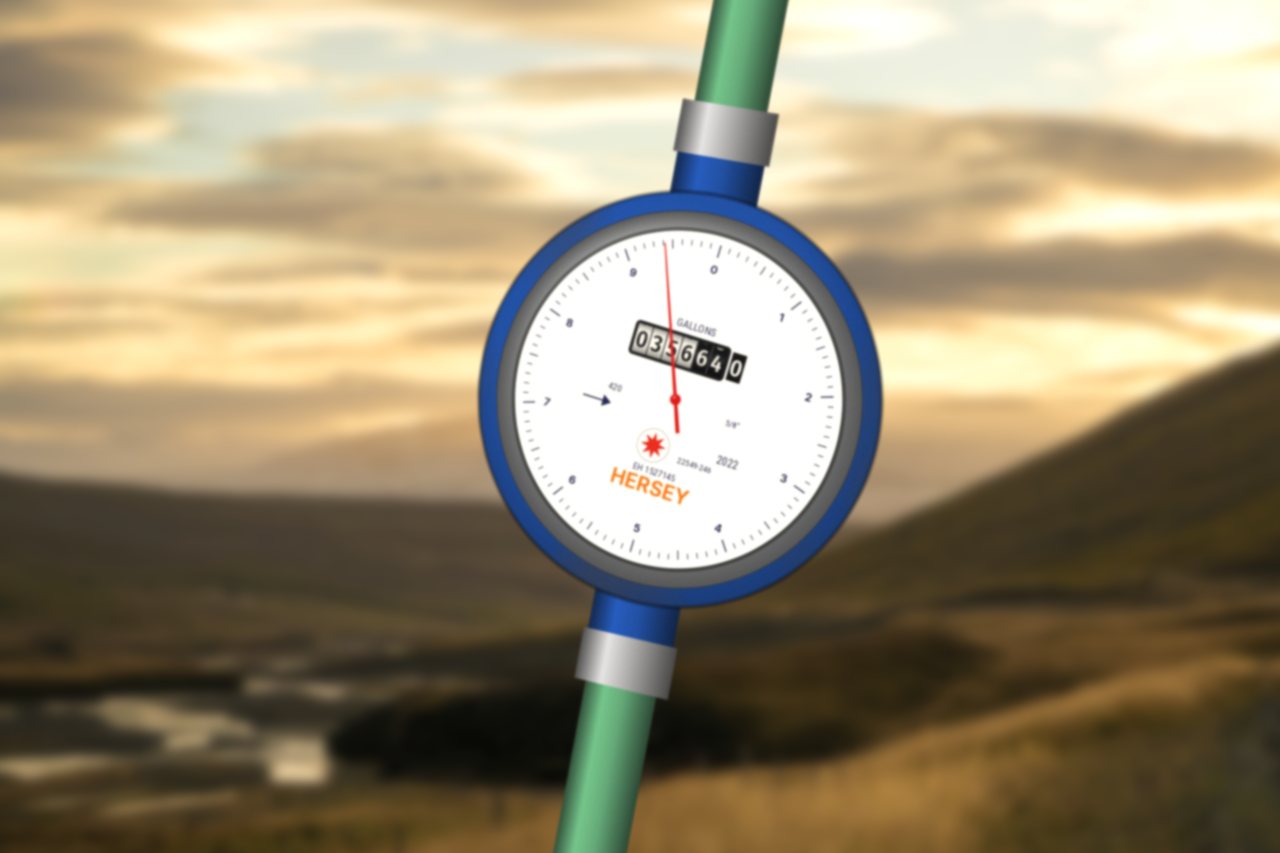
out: 356639.4,gal
